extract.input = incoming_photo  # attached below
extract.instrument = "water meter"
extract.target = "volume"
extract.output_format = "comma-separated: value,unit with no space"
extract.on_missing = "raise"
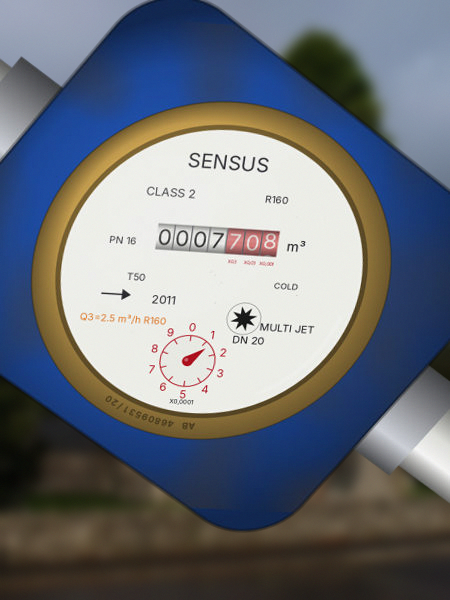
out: 7.7081,m³
